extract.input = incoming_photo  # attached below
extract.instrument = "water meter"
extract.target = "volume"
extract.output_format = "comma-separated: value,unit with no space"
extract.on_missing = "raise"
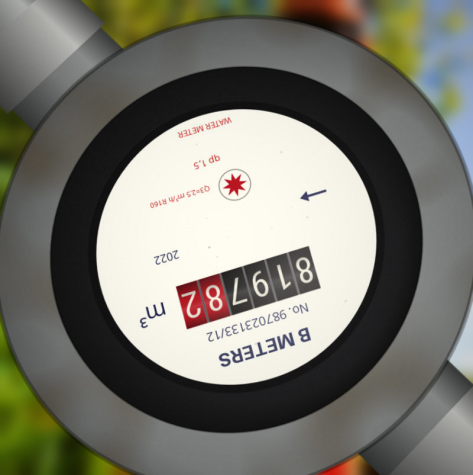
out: 8197.82,m³
